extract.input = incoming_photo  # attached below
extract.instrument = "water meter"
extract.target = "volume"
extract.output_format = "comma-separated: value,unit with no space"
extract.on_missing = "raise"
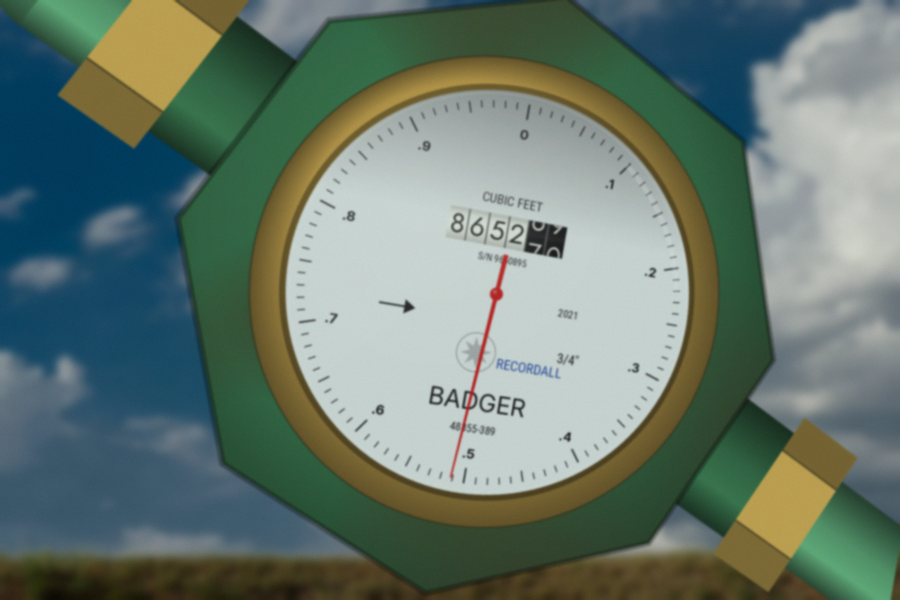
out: 865269.51,ft³
